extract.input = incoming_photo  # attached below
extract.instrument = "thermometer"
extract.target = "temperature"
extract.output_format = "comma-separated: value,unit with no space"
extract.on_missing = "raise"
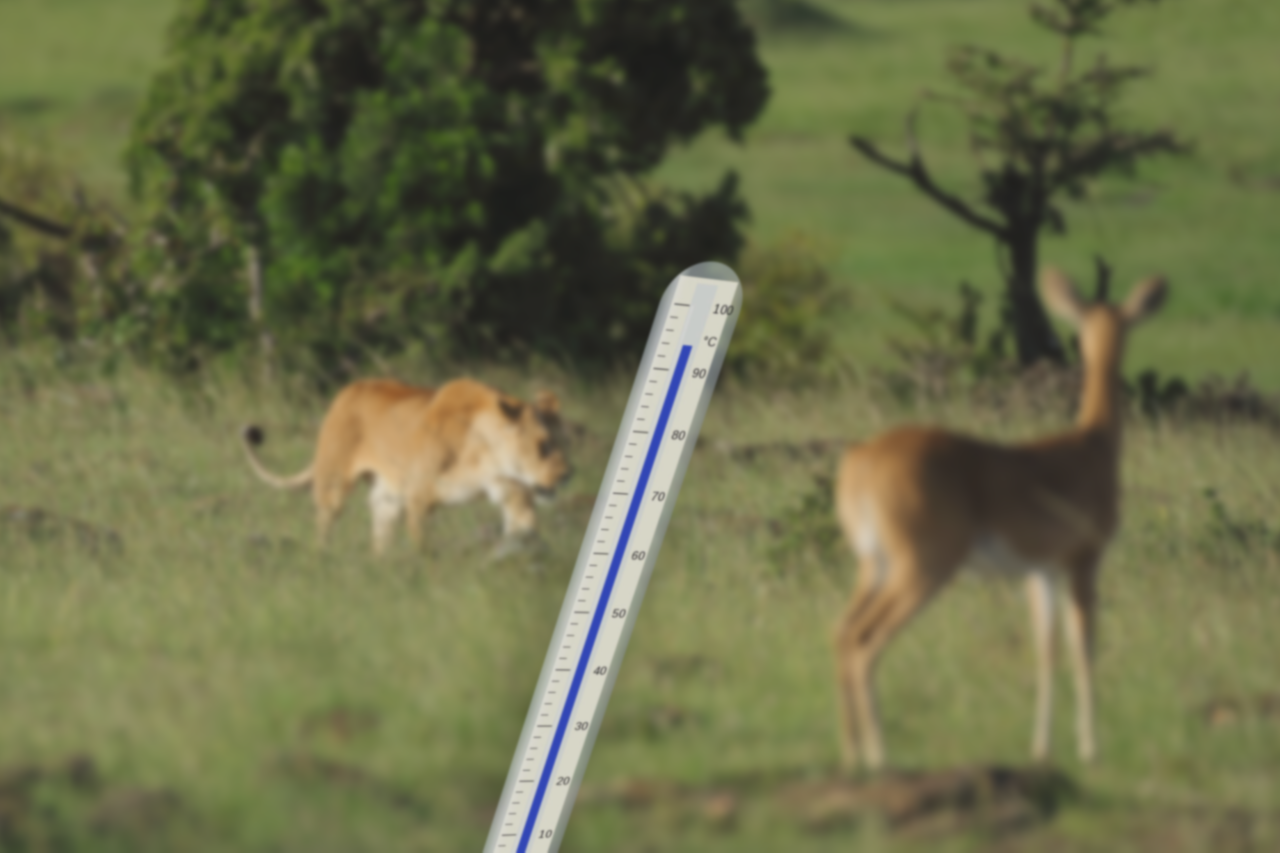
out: 94,°C
